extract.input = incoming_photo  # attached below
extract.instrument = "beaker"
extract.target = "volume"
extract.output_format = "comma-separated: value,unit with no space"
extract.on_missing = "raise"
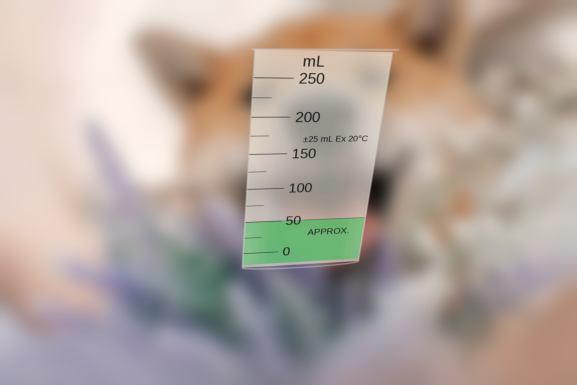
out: 50,mL
